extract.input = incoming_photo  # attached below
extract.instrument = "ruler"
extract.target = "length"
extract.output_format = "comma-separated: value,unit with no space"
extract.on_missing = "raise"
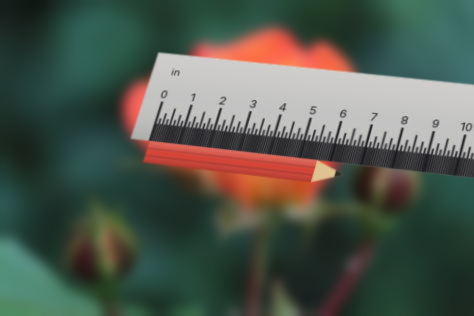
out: 6.5,in
